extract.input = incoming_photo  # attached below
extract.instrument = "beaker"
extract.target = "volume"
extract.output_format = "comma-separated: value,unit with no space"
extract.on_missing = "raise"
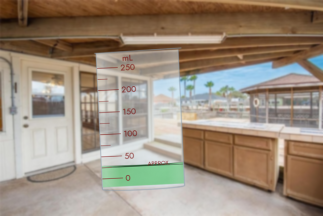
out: 25,mL
